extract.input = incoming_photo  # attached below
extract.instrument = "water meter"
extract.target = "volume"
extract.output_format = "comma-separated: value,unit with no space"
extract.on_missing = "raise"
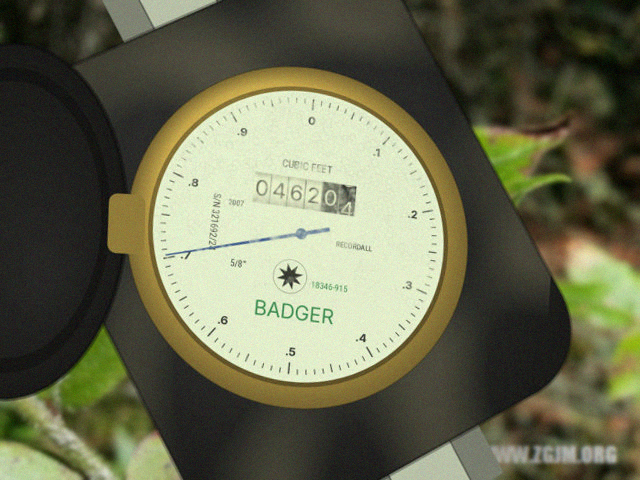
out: 46203.70,ft³
